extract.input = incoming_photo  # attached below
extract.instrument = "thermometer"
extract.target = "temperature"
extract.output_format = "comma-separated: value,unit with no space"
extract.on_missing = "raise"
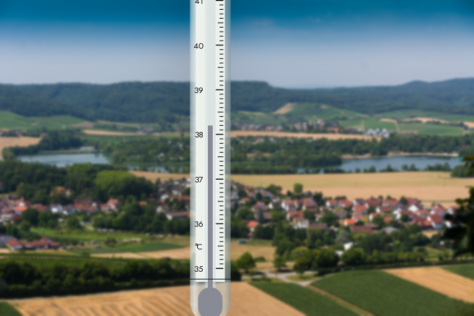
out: 38.2,°C
